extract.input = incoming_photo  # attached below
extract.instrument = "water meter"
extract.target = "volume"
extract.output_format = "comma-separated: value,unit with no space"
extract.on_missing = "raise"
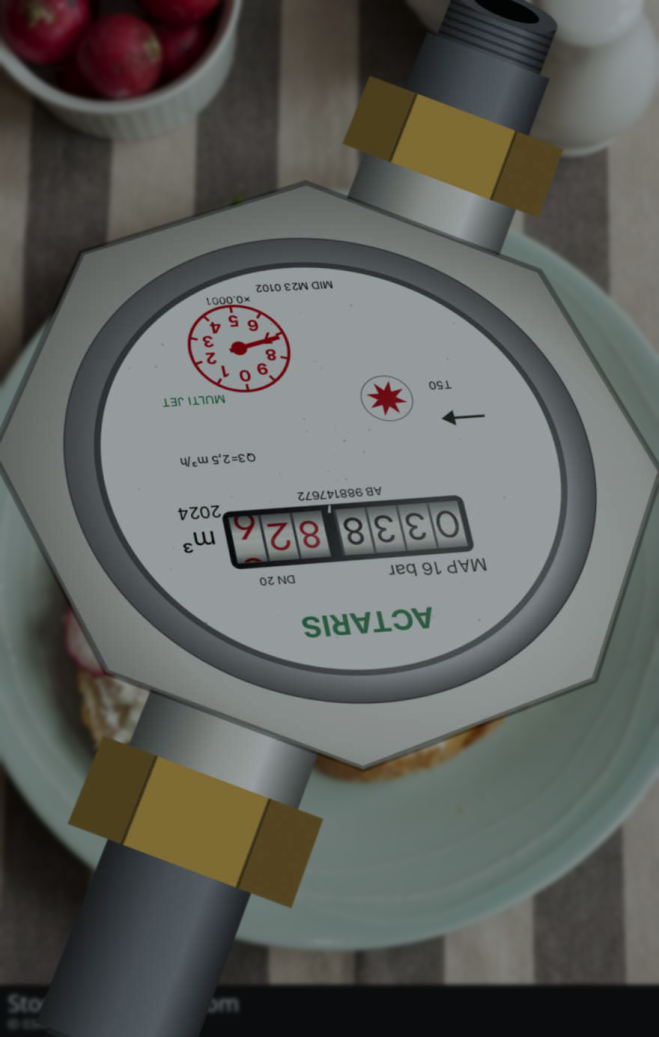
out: 338.8257,m³
